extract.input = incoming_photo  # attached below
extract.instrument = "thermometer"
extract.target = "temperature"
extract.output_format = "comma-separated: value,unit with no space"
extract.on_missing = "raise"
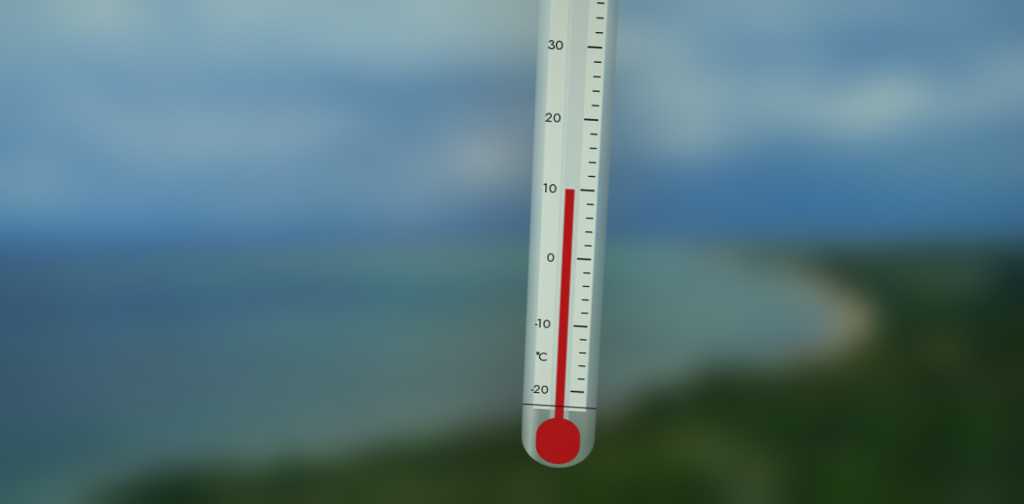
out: 10,°C
